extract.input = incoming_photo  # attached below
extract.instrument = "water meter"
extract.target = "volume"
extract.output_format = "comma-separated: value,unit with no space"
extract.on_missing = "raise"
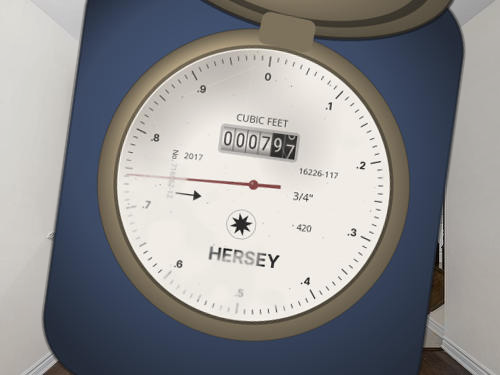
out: 796.74,ft³
